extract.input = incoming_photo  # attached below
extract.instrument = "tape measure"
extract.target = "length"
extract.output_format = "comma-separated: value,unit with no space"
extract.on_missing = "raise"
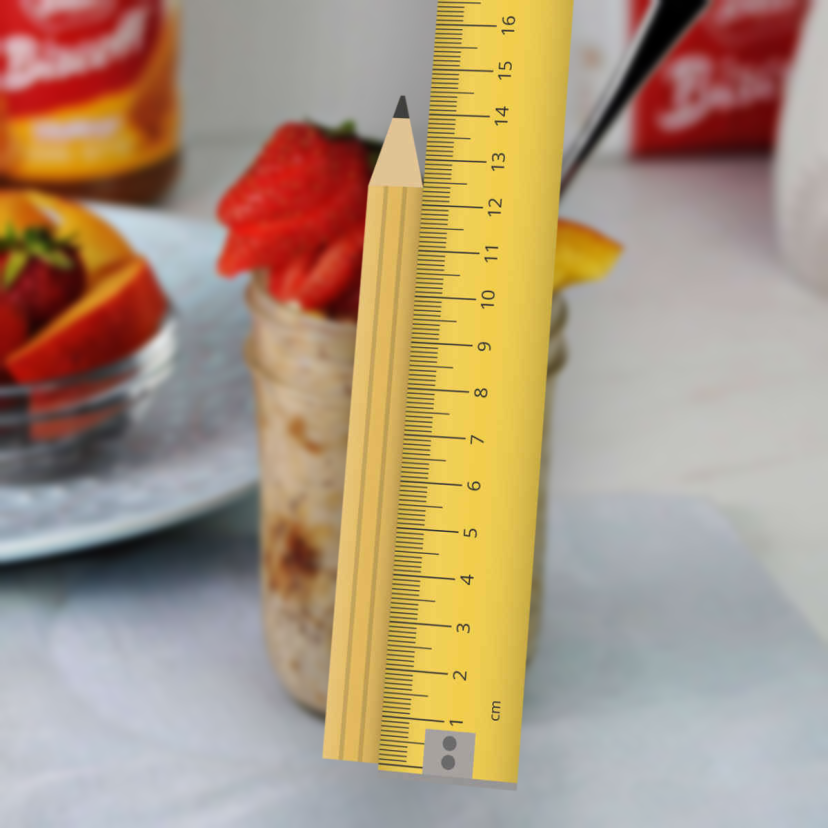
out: 14.4,cm
